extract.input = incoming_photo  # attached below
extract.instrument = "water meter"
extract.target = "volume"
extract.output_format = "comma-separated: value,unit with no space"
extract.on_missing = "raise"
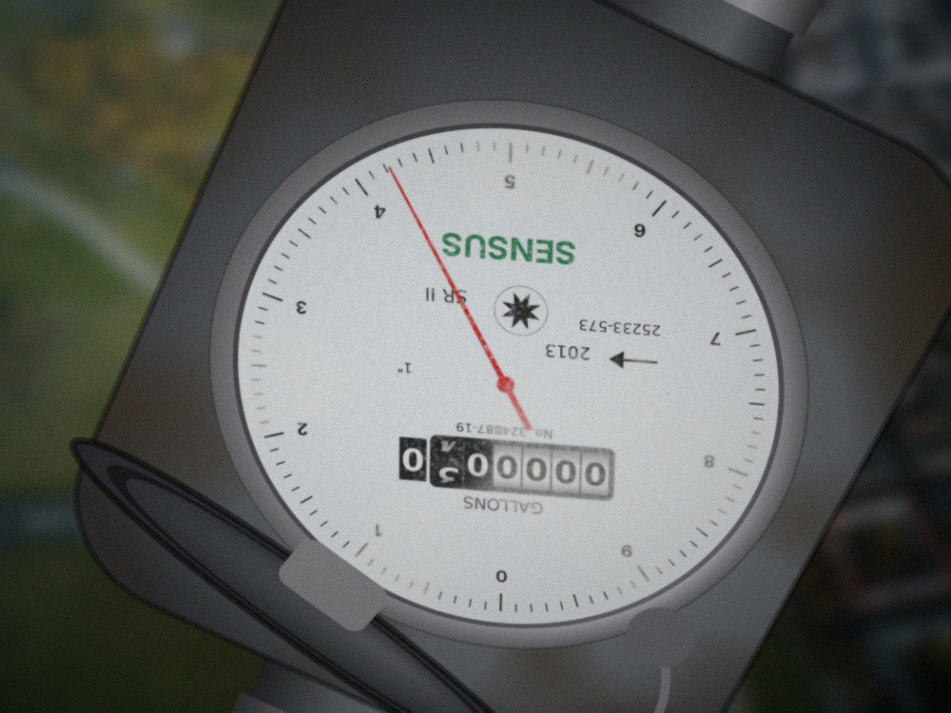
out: 34.2,gal
